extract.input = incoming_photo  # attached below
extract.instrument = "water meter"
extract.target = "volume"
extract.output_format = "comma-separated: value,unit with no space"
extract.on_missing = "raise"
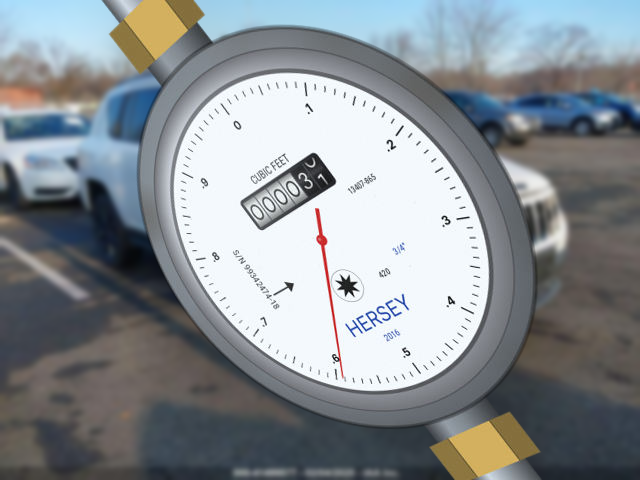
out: 30.59,ft³
